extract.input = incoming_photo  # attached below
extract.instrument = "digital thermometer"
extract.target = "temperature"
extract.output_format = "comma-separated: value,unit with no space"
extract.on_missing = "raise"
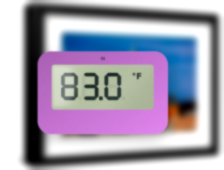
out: 83.0,°F
